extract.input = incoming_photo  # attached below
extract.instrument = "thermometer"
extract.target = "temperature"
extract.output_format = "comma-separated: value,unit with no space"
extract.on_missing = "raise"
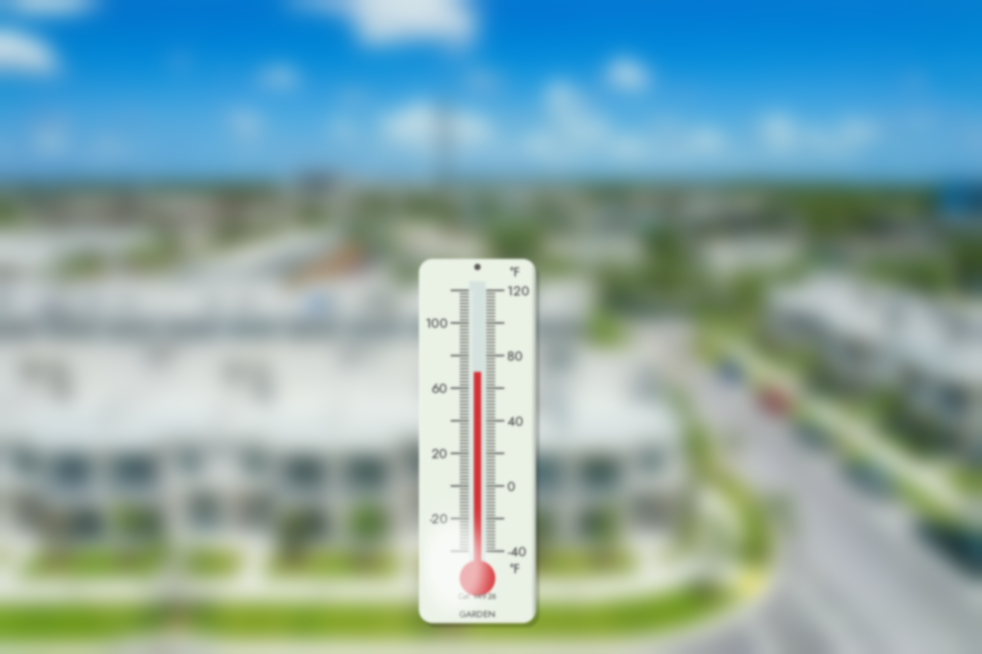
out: 70,°F
